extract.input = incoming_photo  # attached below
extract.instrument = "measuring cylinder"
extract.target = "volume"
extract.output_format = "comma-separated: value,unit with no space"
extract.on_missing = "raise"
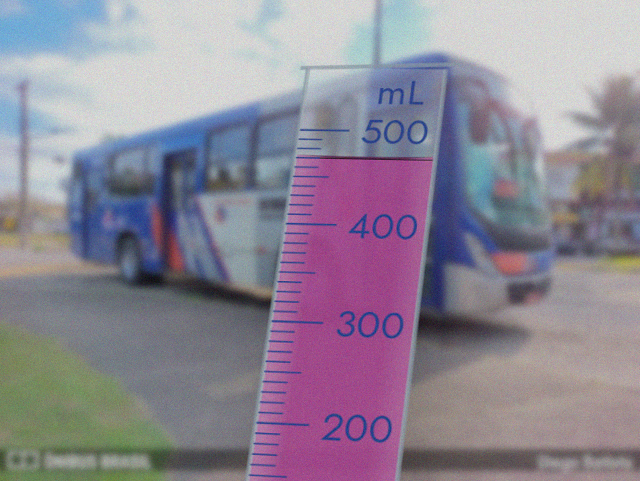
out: 470,mL
